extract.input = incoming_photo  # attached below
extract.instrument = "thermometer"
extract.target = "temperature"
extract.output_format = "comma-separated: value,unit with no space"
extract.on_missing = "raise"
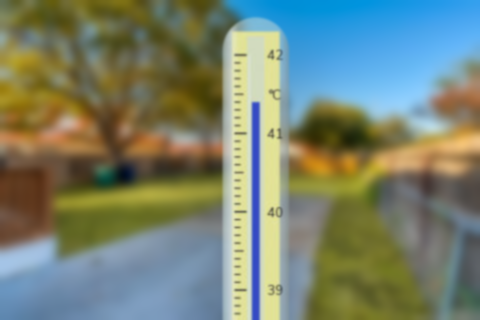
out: 41.4,°C
